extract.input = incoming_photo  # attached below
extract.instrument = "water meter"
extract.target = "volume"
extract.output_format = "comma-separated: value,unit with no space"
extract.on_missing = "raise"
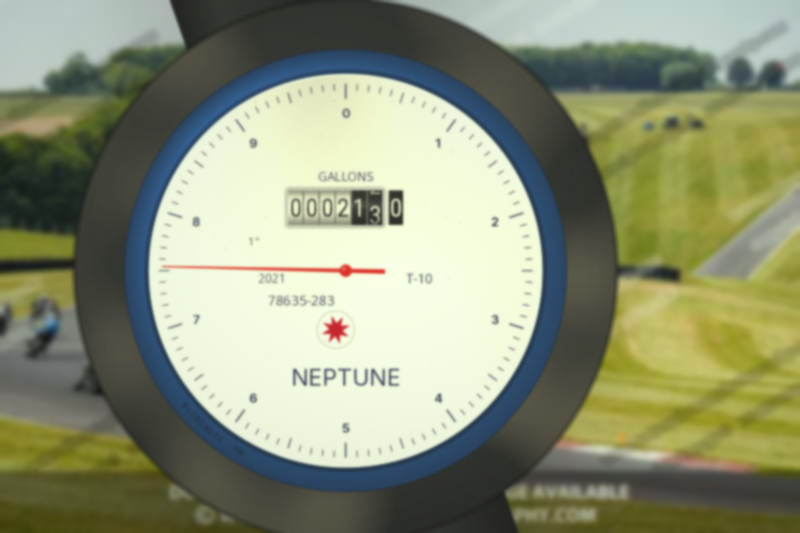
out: 2127.5,gal
